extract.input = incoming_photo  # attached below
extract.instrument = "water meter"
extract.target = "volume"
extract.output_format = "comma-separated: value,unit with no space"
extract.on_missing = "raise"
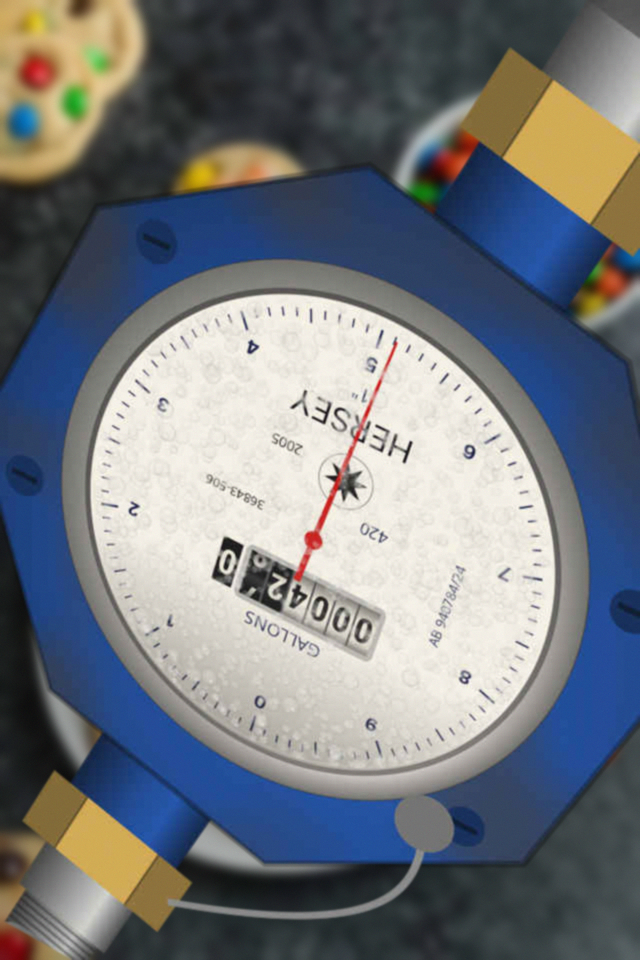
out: 4275.1,gal
